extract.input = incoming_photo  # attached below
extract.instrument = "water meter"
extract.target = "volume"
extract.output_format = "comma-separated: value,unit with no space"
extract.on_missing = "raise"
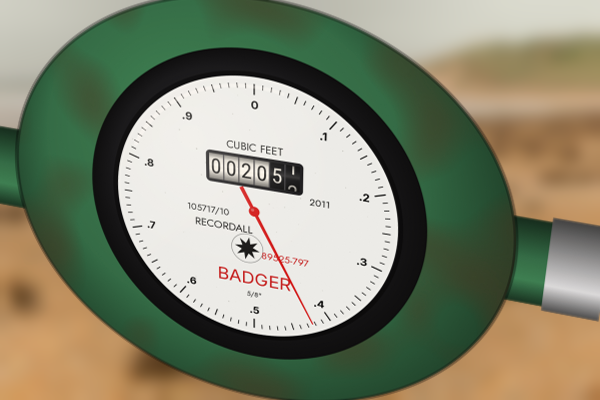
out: 2051.42,ft³
